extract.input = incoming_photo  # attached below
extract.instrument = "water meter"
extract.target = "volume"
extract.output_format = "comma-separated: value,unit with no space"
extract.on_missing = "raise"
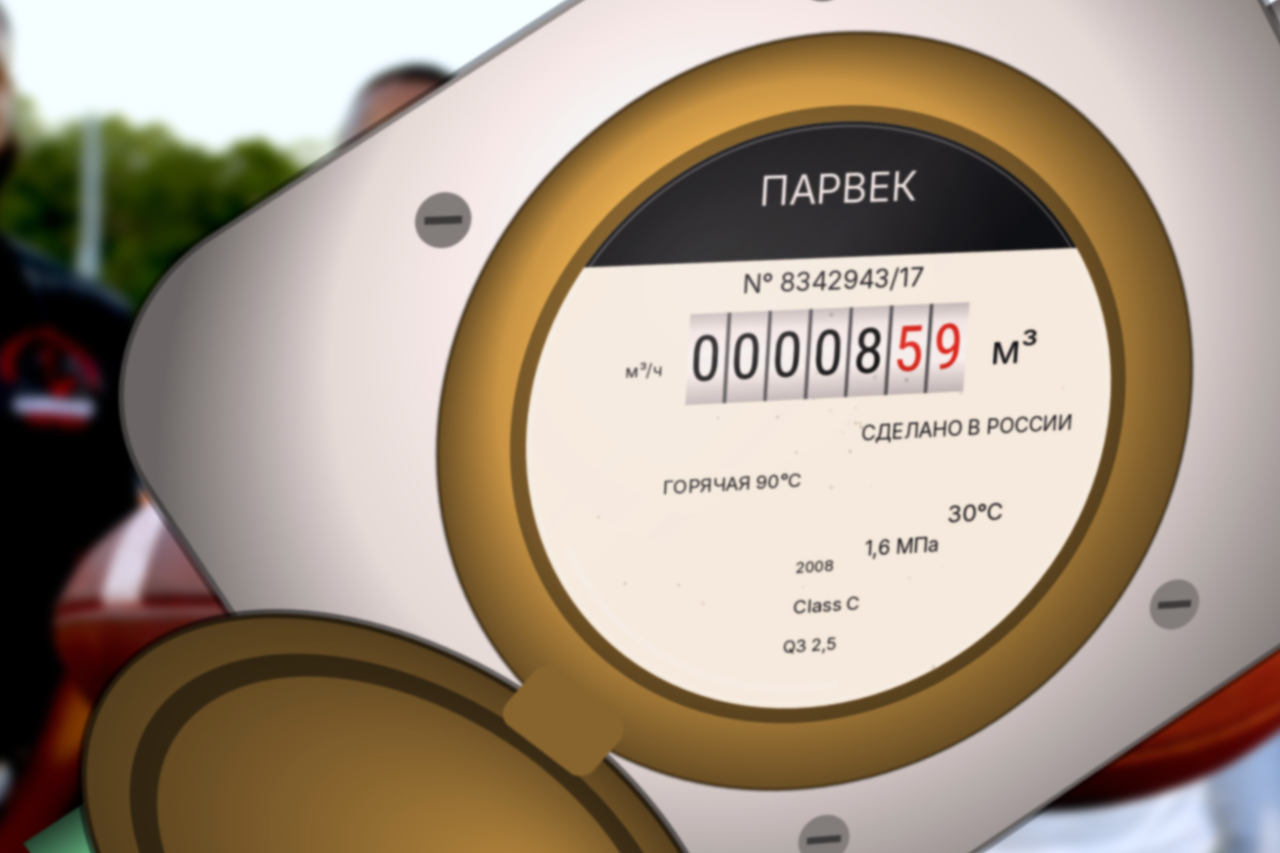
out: 8.59,m³
